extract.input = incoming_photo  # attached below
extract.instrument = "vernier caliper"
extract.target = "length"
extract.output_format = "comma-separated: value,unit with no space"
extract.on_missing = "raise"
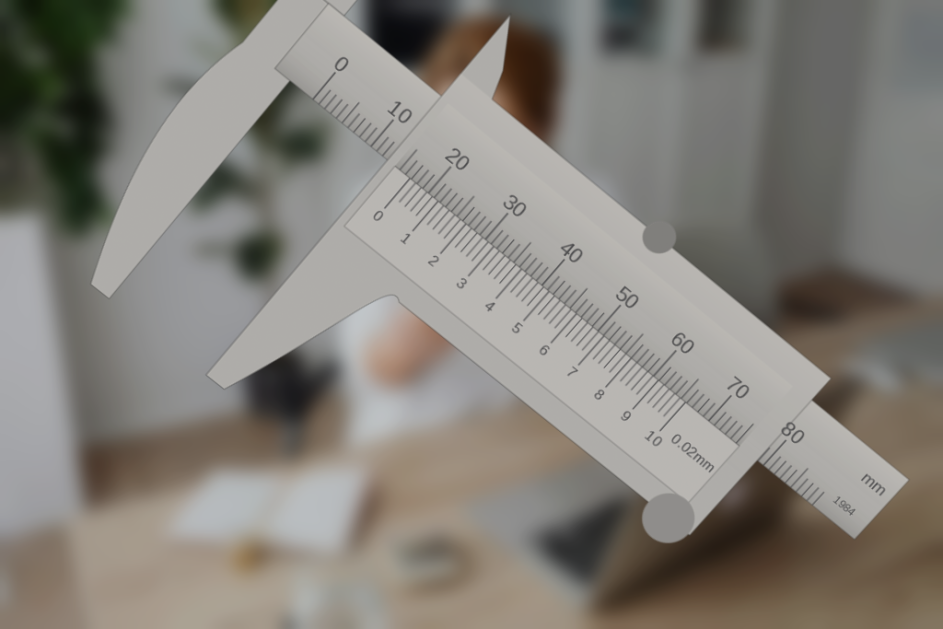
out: 16.8,mm
